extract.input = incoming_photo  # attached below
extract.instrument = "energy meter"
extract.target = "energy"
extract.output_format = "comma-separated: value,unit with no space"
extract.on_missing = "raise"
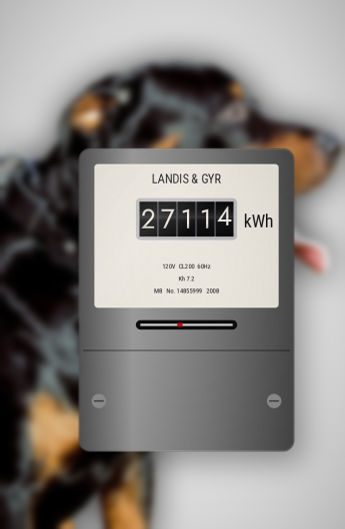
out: 27114,kWh
